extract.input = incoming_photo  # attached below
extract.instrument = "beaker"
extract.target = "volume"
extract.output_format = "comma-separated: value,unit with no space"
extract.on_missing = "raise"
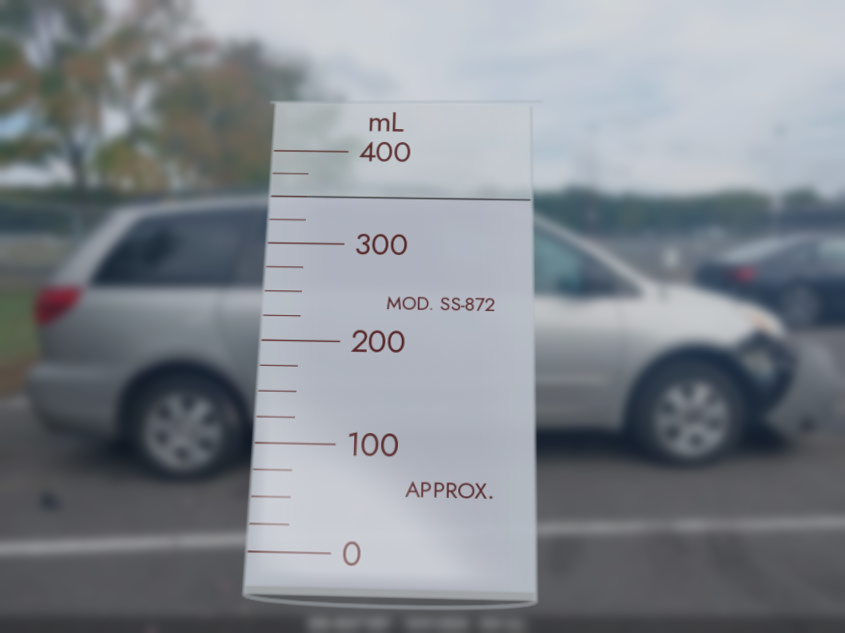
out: 350,mL
